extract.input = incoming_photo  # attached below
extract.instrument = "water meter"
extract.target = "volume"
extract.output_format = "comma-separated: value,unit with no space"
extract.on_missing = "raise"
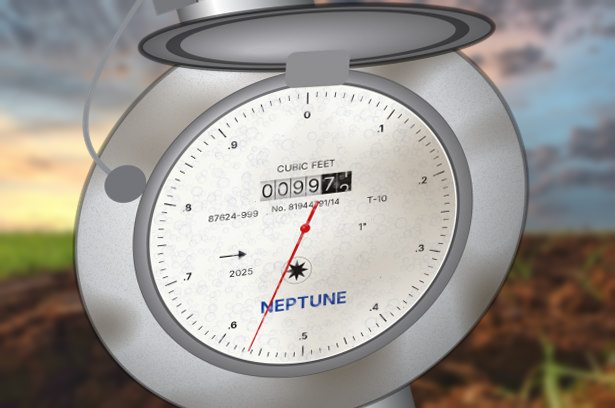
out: 9971.56,ft³
